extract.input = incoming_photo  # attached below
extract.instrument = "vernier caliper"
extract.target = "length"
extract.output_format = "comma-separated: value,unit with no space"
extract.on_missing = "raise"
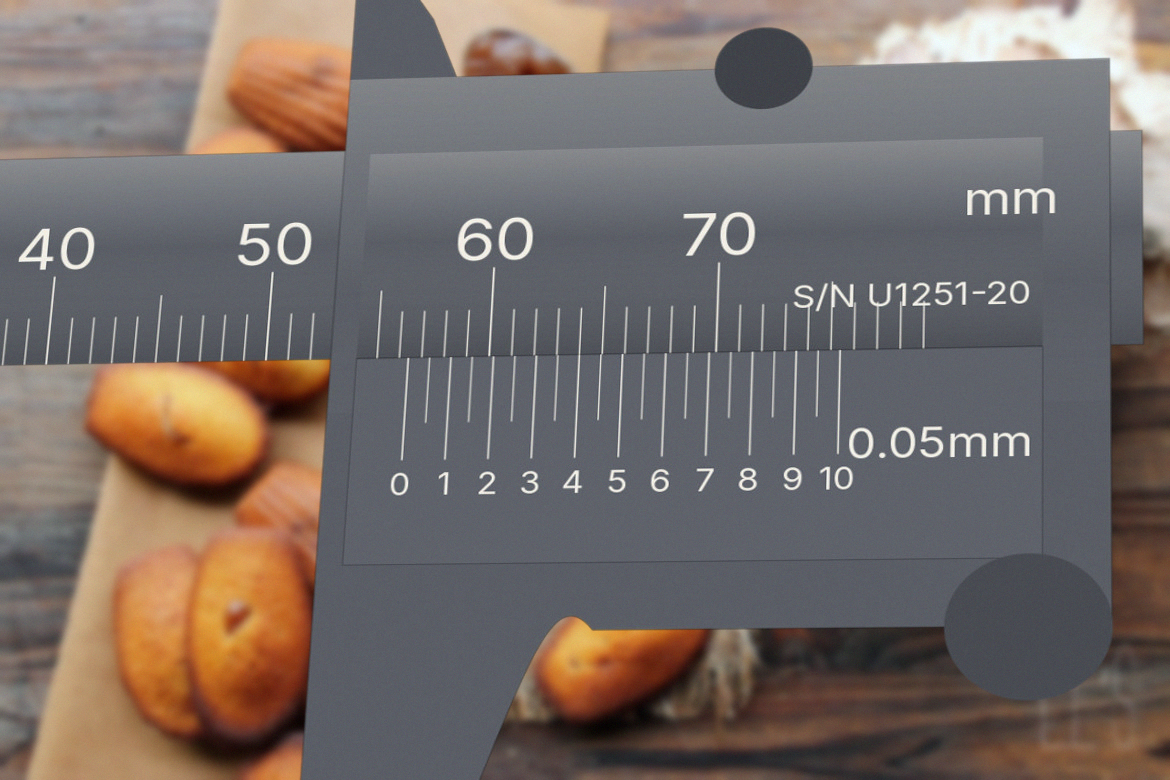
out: 56.4,mm
